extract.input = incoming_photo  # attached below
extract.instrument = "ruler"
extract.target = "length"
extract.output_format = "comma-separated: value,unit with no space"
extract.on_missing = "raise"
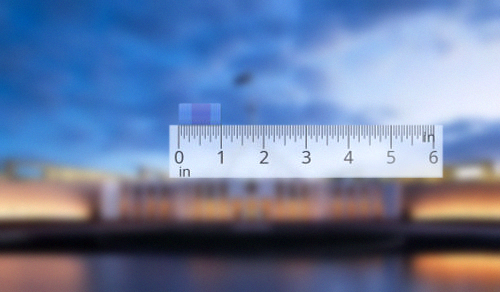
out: 1,in
